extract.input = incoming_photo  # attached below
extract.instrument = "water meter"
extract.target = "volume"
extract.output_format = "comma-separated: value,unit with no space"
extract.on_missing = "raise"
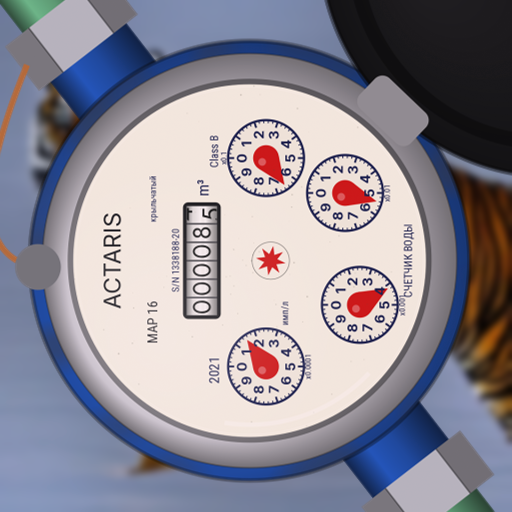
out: 84.6541,m³
